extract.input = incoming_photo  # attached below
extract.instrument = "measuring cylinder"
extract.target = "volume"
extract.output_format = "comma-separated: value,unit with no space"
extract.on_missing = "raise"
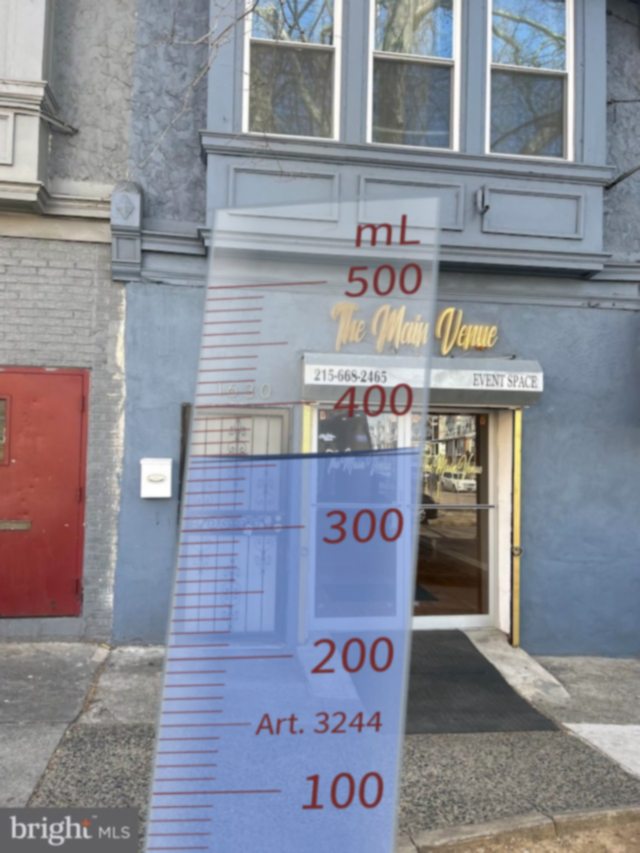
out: 355,mL
